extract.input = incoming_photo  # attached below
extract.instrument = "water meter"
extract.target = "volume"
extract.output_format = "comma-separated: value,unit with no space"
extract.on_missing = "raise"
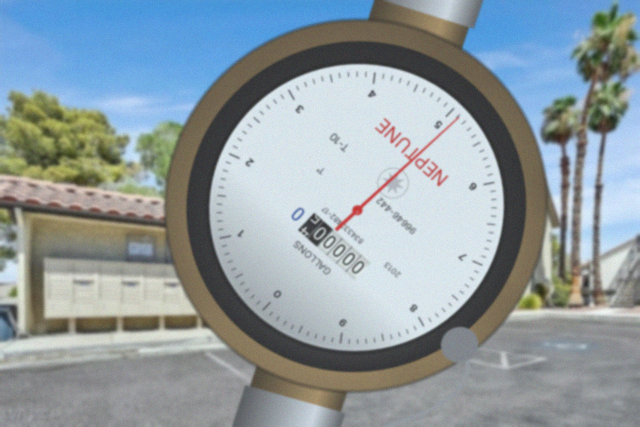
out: 45.1,gal
